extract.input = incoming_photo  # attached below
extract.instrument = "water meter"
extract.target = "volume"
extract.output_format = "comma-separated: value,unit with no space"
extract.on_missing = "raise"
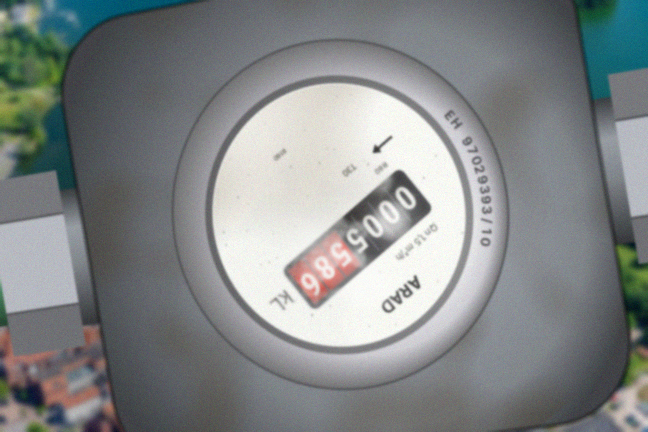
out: 5.586,kL
